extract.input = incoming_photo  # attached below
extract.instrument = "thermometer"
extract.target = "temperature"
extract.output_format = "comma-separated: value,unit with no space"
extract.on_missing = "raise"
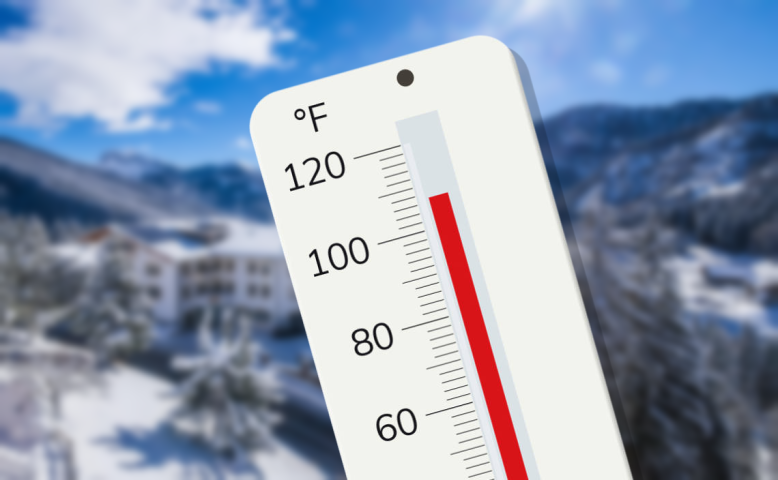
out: 107,°F
